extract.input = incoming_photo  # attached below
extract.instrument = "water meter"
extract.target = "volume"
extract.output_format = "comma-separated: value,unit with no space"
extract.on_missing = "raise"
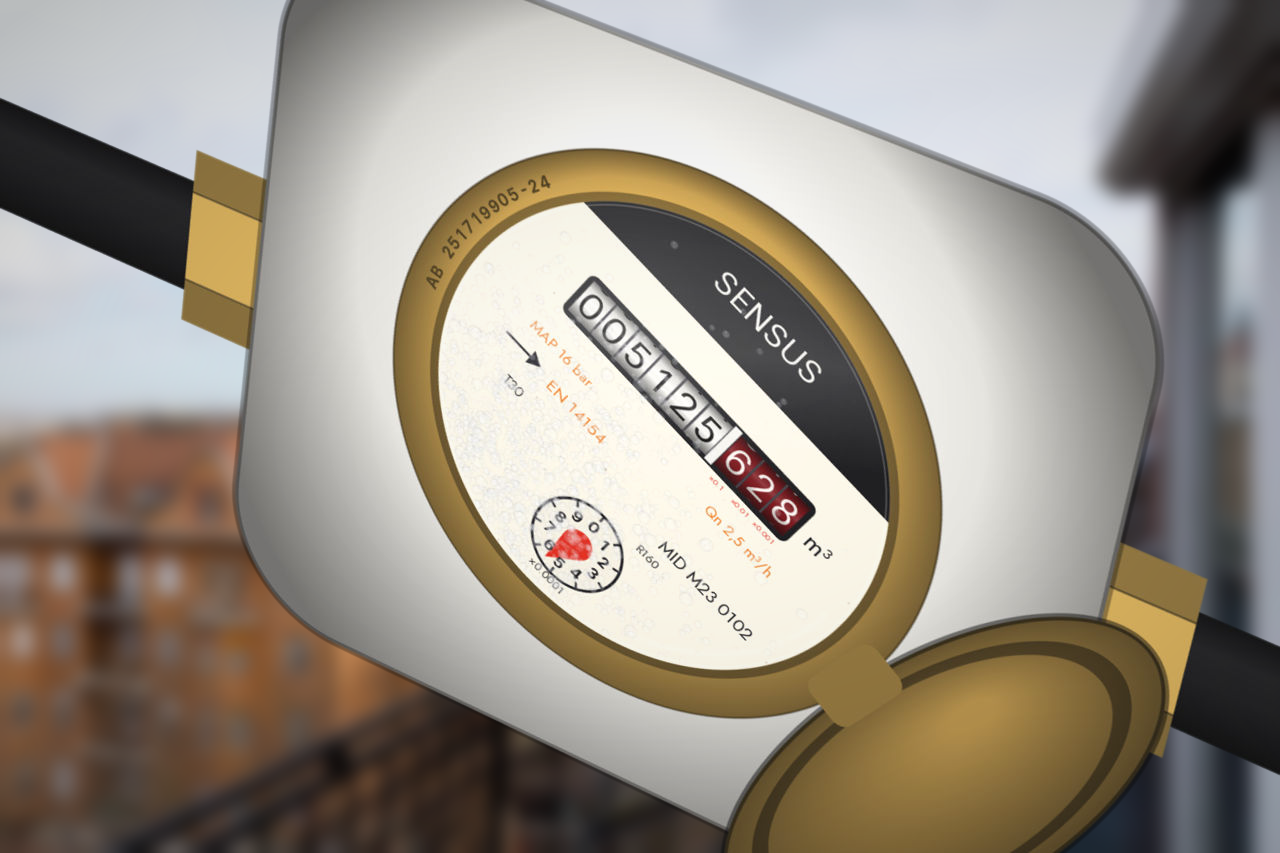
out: 5125.6285,m³
